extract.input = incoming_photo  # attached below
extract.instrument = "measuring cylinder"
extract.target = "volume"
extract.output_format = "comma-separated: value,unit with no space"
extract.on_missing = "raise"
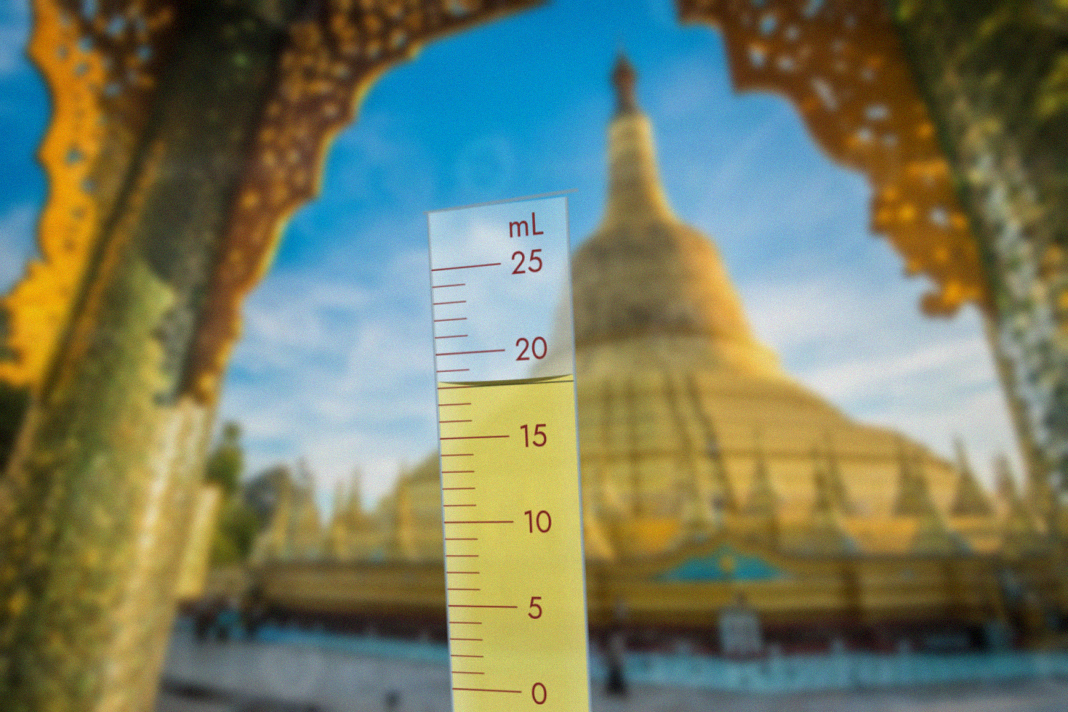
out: 18,mL
